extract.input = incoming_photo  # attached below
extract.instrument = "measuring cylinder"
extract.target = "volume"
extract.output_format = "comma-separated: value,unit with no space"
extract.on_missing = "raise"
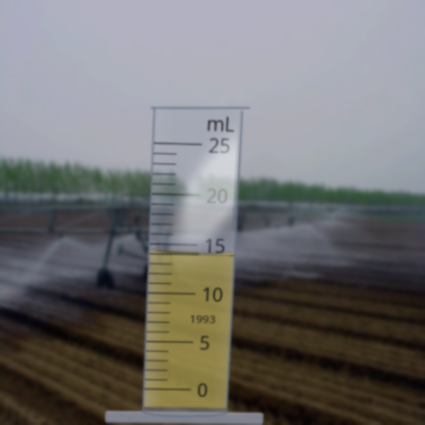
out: 14,mL
